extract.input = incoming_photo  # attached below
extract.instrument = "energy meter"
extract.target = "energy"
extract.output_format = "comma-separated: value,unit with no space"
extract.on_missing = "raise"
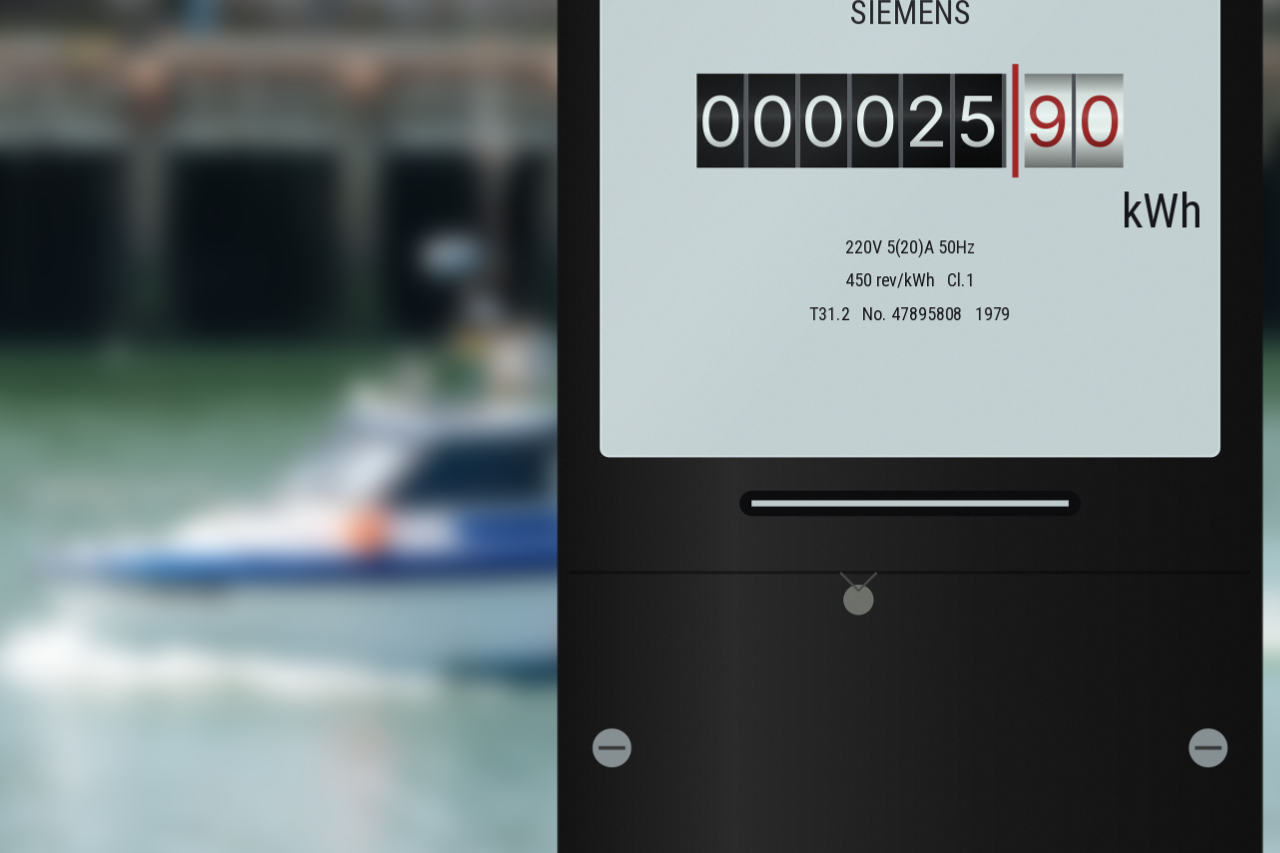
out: 25.90,kWh
